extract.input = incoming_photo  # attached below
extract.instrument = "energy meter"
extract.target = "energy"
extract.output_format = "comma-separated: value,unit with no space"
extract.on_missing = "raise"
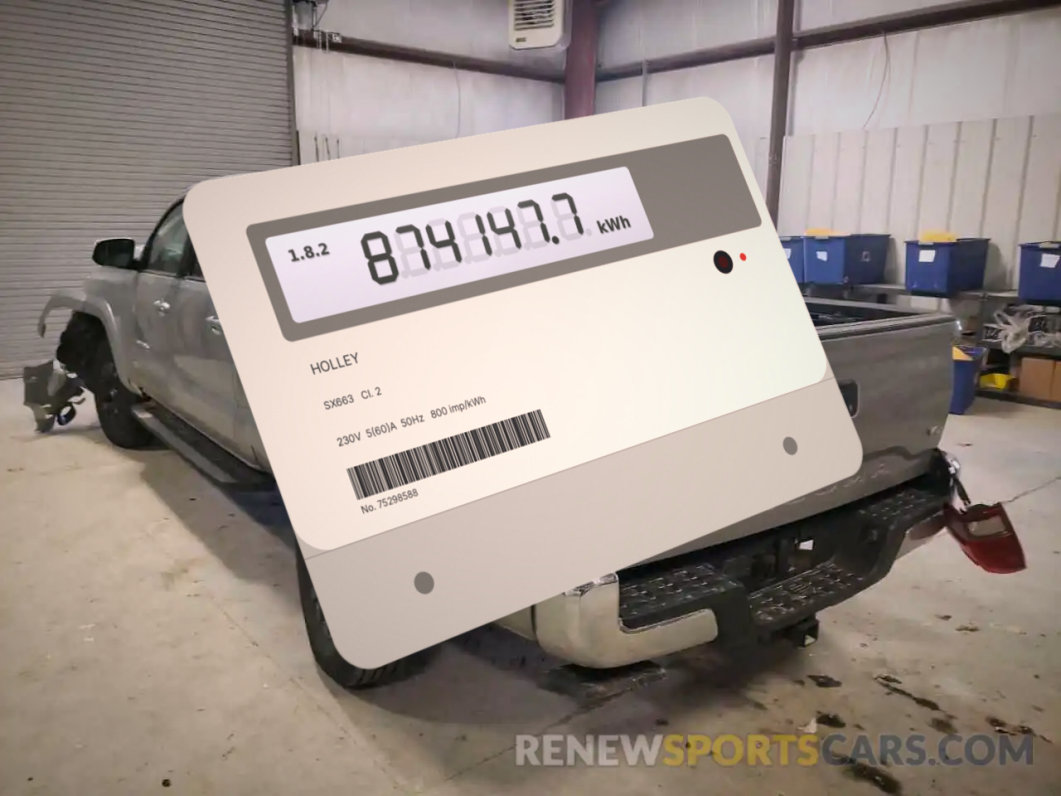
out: 874147.7,kWh
